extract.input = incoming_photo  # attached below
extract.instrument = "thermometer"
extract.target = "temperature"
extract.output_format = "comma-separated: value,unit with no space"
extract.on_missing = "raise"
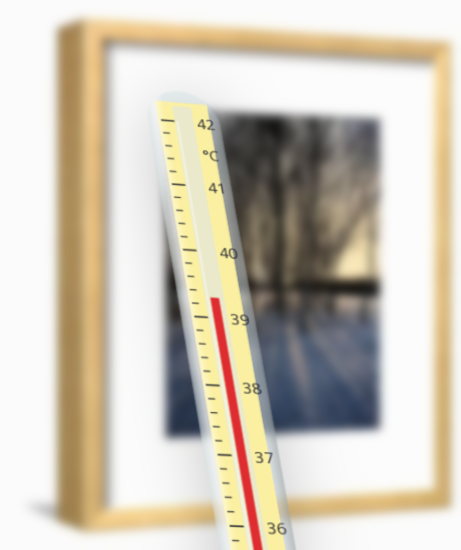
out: 39.3,°C
